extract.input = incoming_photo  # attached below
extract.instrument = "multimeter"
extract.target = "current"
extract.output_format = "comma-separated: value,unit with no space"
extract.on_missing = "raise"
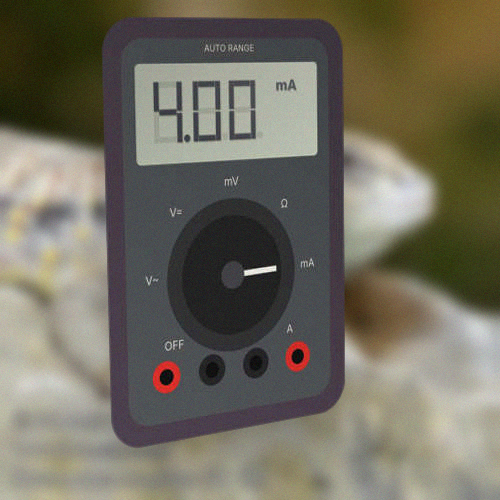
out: 4.00,mA
